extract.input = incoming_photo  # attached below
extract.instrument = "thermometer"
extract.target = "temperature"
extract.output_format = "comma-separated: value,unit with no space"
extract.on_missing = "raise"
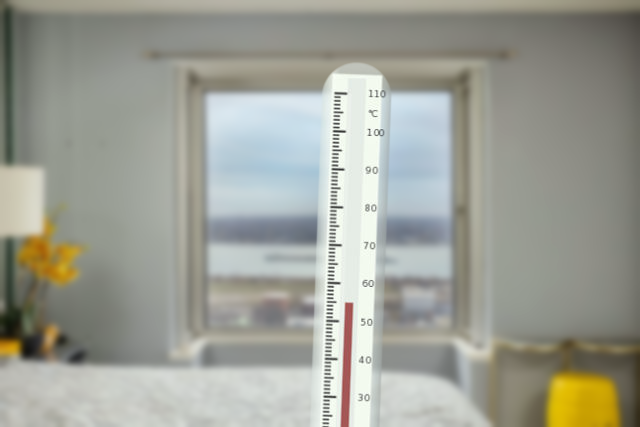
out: 55,°C
